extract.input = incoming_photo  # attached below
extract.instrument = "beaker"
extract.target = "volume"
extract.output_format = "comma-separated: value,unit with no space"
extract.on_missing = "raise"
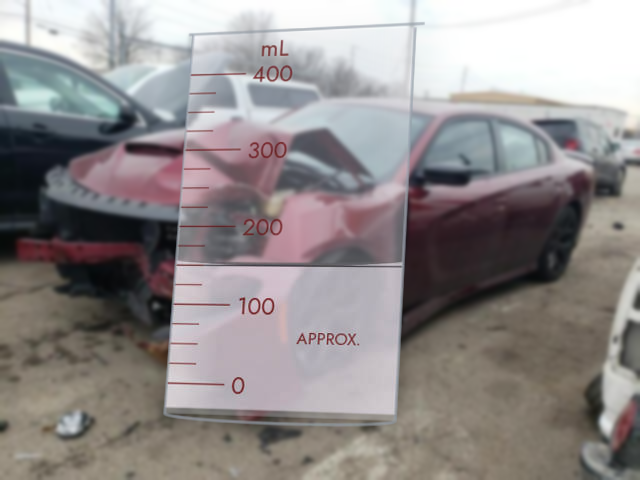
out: 150,mL
